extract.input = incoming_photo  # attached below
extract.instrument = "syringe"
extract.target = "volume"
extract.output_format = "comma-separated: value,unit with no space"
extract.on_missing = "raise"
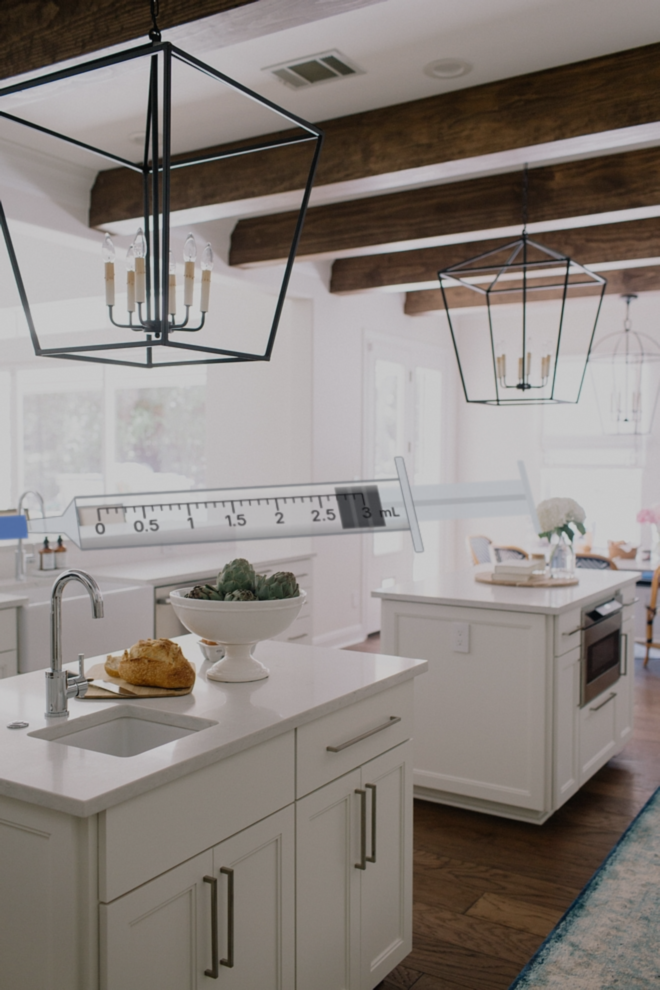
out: 2.7,mL
